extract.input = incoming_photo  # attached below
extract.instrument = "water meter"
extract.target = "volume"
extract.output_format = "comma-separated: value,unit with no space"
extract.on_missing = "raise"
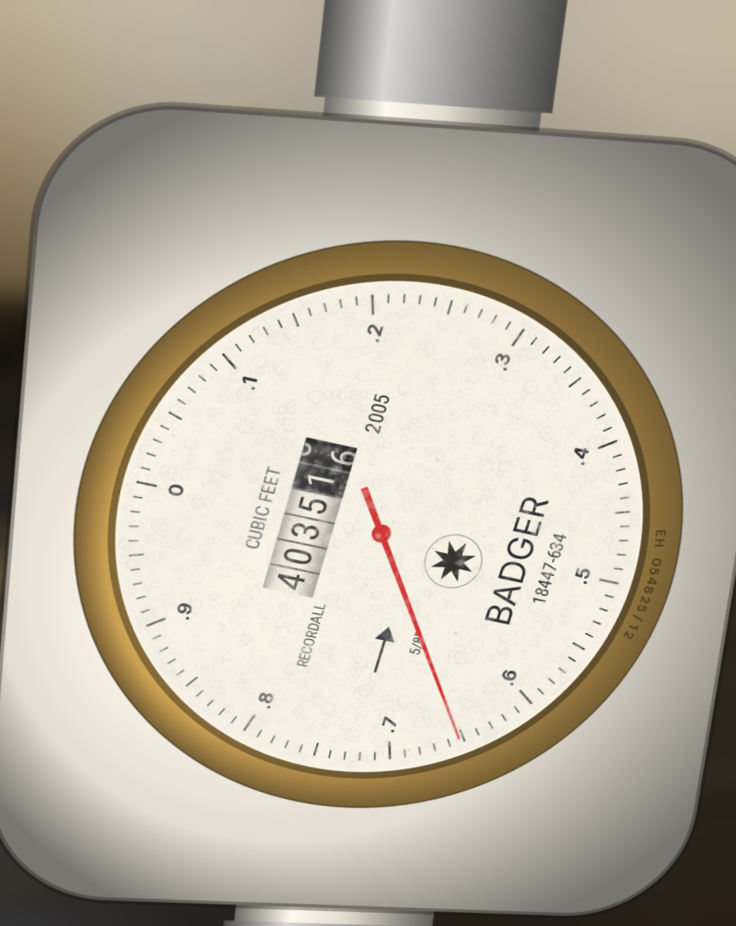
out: 403515.65,ft³
